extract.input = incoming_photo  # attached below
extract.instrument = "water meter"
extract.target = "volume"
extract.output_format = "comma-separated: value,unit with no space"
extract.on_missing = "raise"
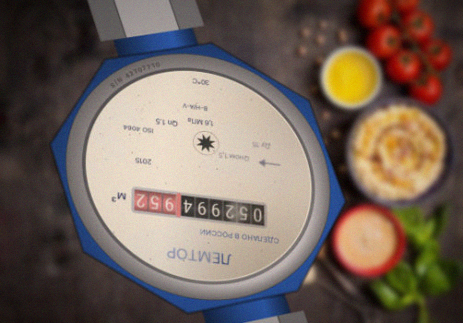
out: 52994.952,m³
